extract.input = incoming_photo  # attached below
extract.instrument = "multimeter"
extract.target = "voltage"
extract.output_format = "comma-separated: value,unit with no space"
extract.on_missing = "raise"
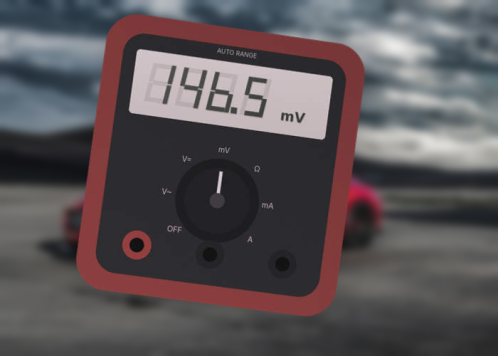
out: 146.5,mV
